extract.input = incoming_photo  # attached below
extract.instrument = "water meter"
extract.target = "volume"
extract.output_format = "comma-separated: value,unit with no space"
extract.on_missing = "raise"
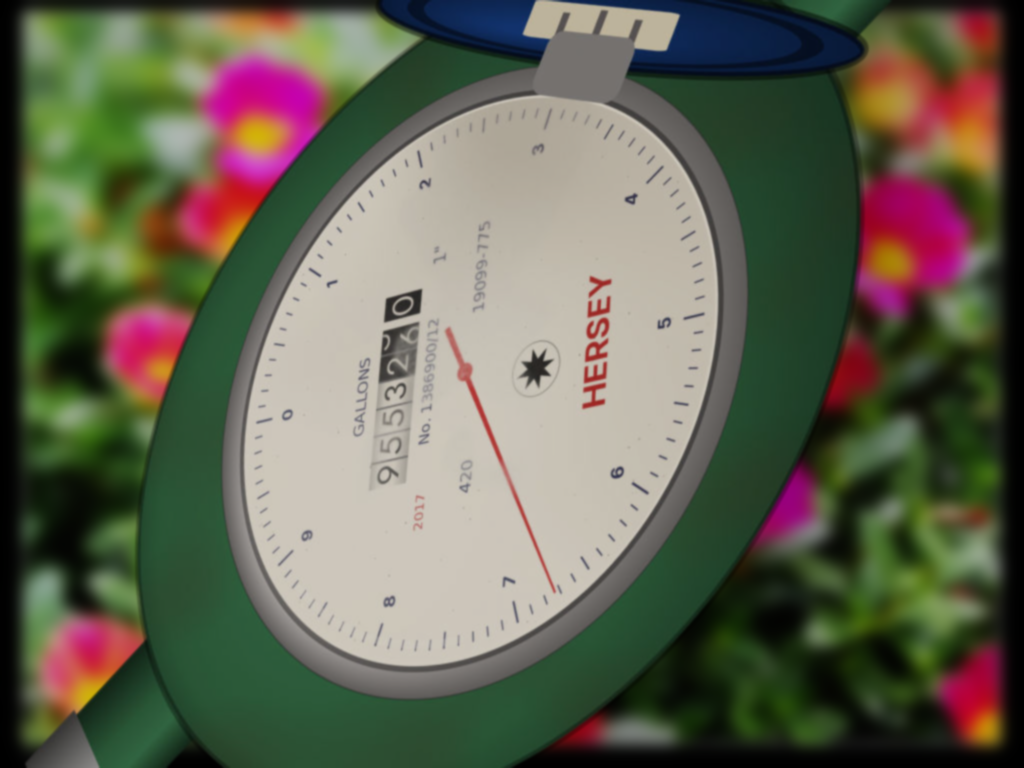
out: 9553256.7,gal
